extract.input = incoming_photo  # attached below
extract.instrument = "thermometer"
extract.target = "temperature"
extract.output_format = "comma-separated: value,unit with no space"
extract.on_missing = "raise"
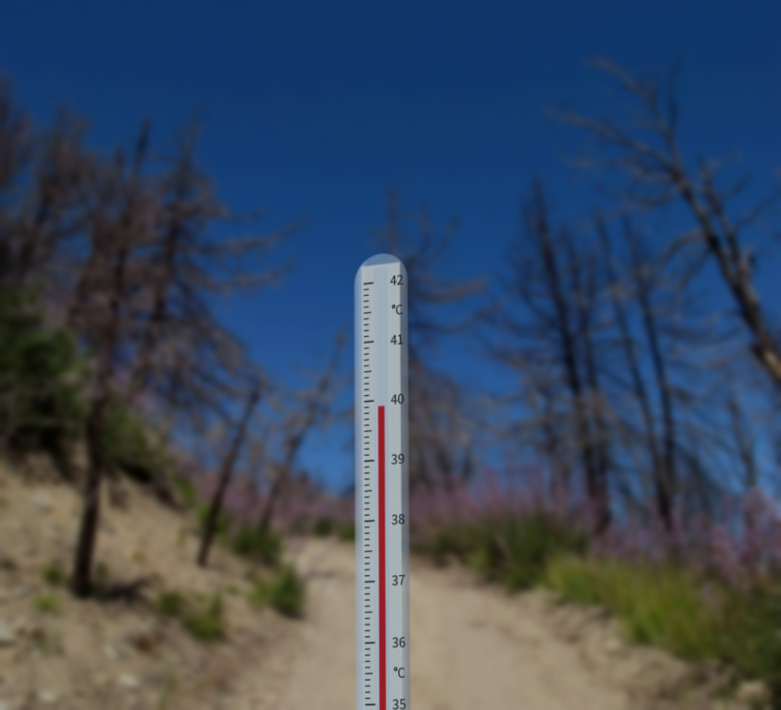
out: 39.9,°C
